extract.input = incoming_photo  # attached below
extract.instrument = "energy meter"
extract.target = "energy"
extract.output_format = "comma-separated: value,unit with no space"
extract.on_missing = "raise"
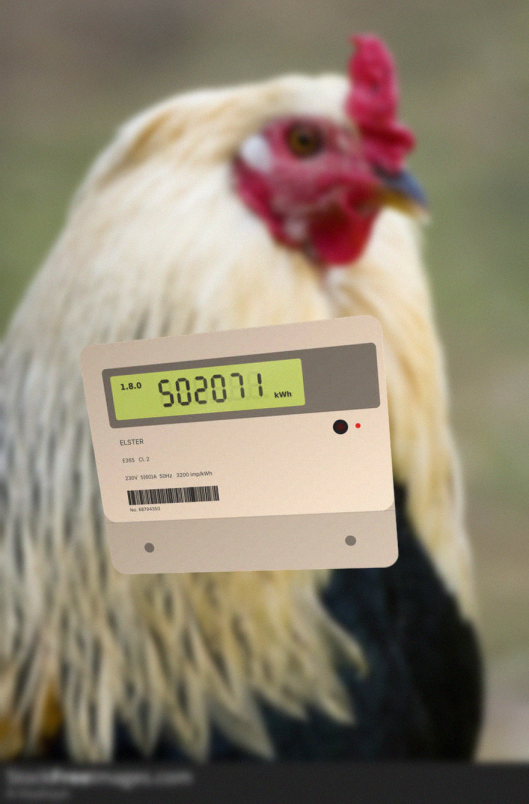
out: 502071,kWh
